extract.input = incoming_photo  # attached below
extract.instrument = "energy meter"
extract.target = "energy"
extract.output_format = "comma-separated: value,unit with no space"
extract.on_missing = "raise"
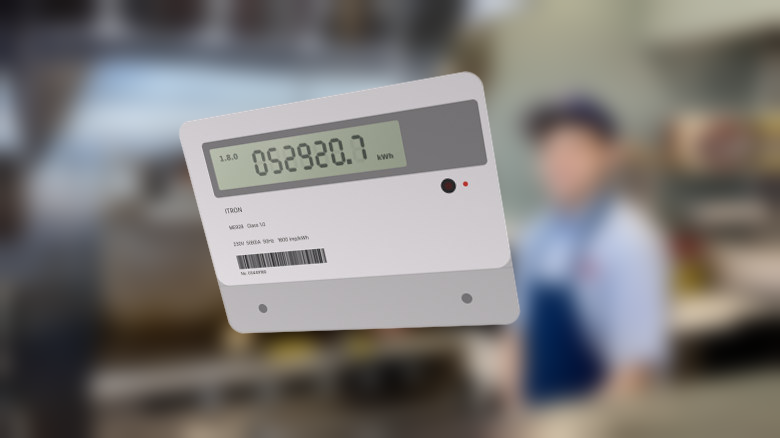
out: 52920.7,kWh
